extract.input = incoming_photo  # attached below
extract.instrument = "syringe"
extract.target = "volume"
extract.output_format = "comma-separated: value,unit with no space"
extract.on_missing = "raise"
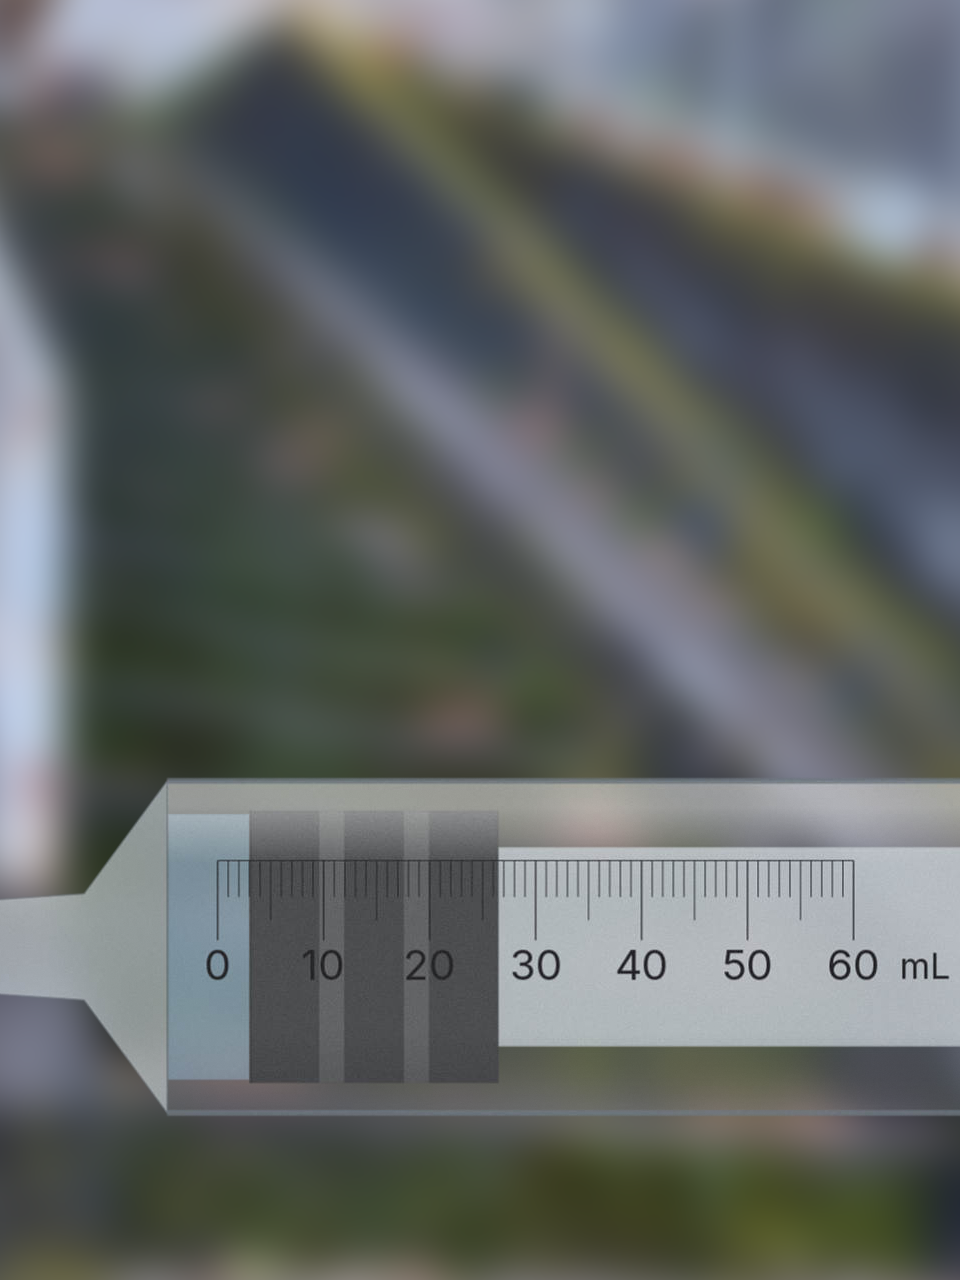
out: 3,mL
